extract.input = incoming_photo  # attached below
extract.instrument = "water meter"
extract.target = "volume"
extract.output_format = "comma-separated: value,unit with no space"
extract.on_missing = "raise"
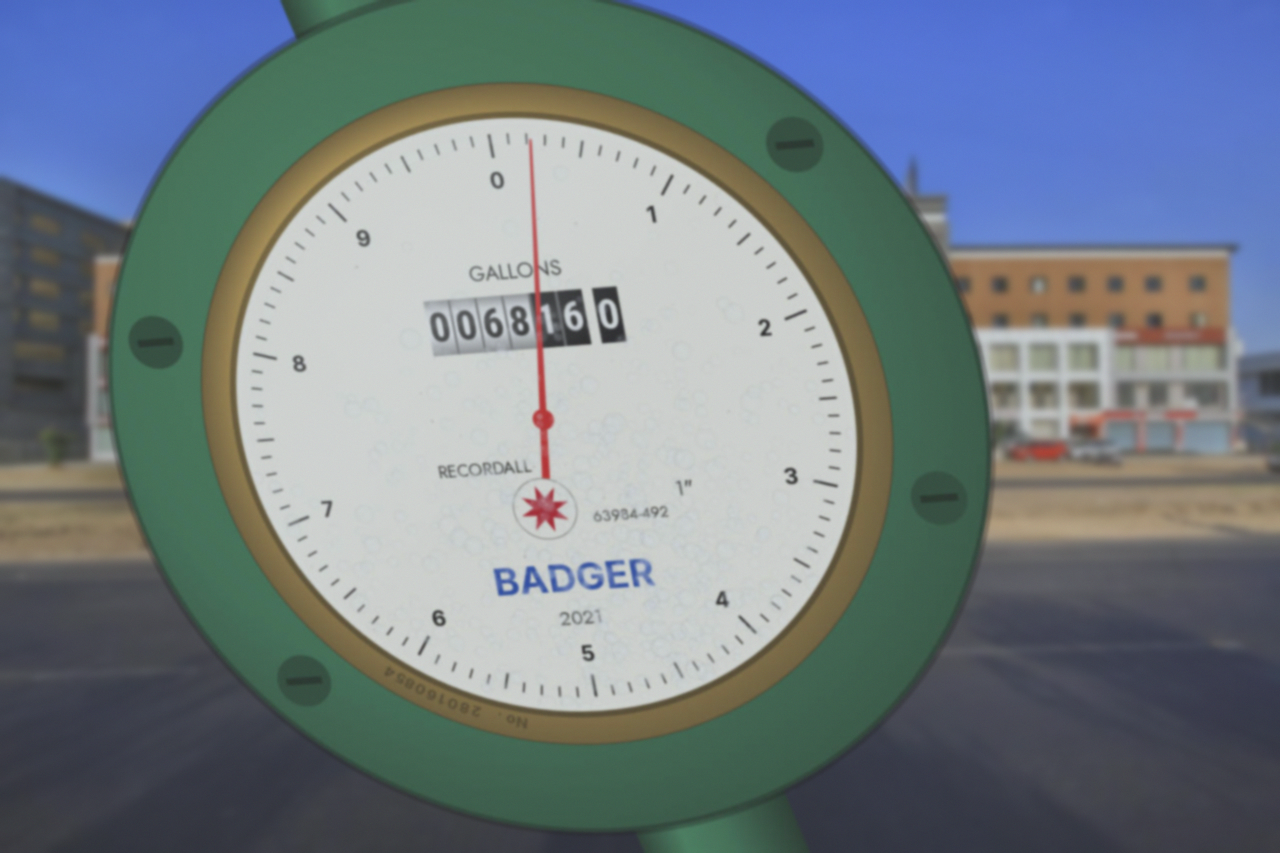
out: 68160.2,gal
